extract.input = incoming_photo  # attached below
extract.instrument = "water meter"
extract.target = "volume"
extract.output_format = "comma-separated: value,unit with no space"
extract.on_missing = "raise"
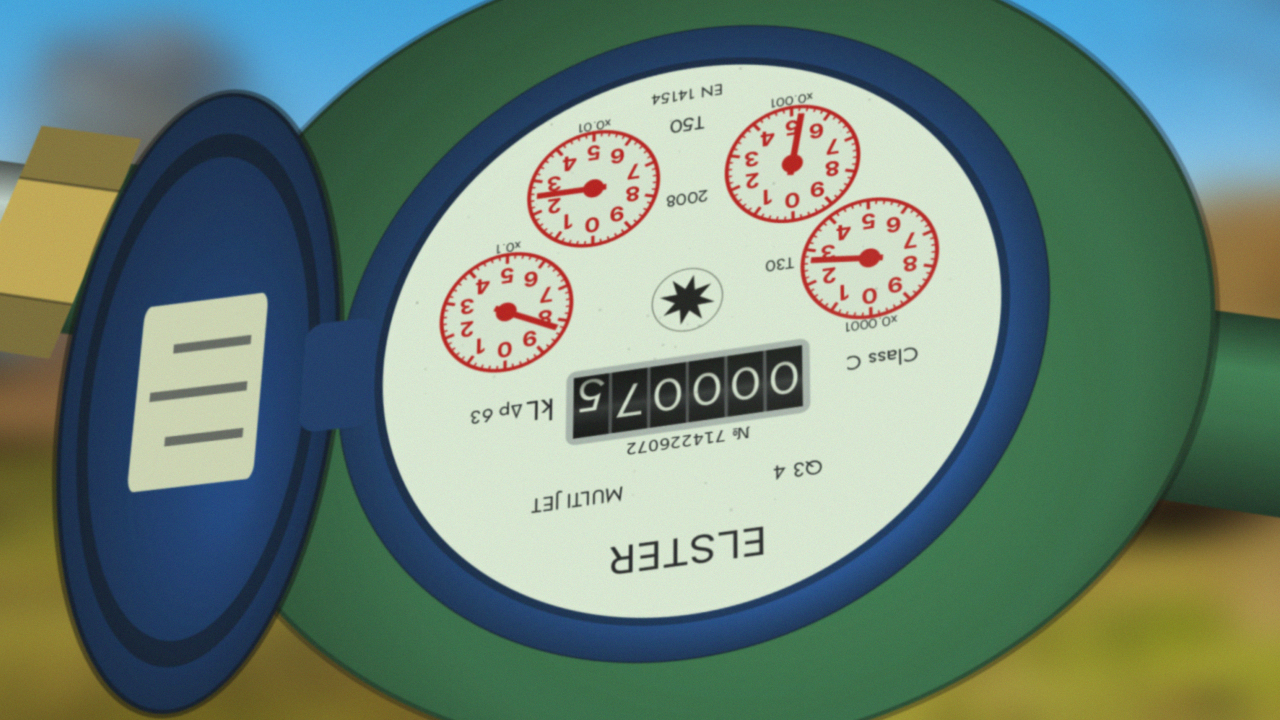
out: 74.8252,kL
